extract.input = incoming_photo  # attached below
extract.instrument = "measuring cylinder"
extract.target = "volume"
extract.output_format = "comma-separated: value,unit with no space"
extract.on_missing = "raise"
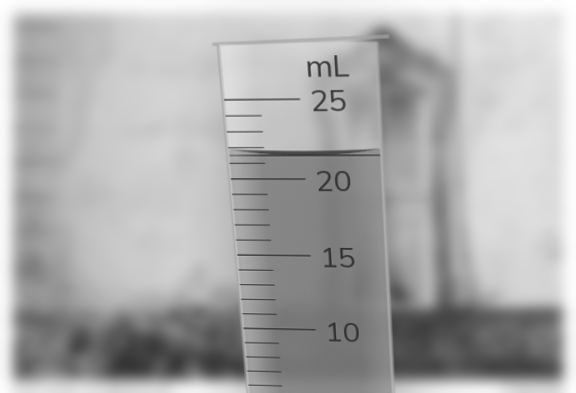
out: 21.5,mL
